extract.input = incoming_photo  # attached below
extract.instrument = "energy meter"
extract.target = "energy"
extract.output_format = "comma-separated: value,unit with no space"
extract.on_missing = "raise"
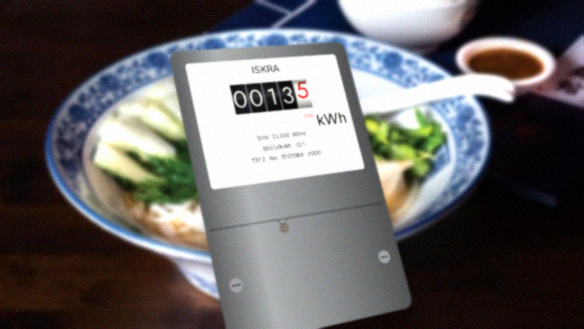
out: 13.5,kWh
